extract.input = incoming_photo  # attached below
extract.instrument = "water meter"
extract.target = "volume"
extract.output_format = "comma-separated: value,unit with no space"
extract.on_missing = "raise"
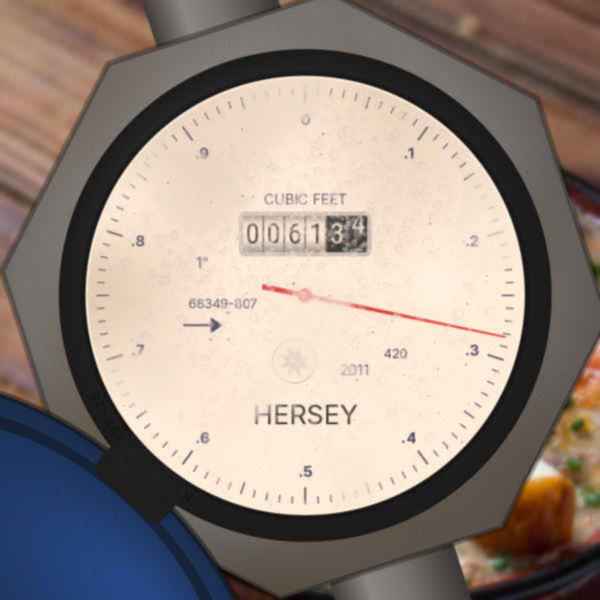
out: 6134.28,ft³
